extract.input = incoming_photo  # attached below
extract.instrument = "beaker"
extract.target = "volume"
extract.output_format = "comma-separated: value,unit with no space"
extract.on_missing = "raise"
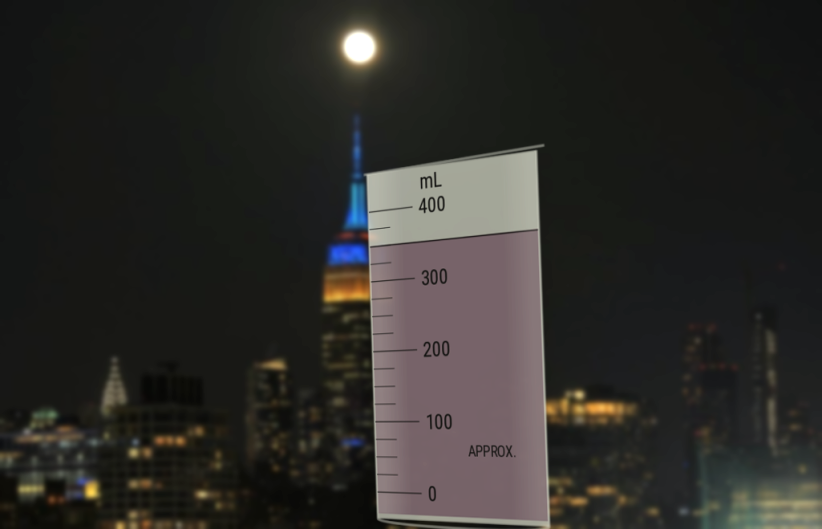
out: 350,mL
